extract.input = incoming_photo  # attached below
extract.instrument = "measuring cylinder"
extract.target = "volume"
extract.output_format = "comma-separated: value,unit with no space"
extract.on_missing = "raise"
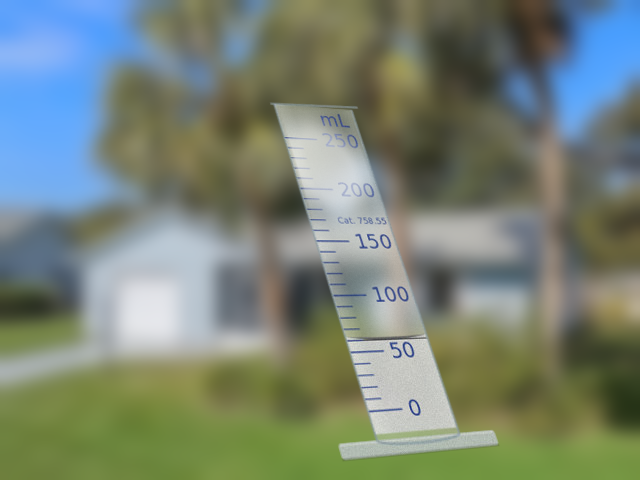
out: 60,mL
